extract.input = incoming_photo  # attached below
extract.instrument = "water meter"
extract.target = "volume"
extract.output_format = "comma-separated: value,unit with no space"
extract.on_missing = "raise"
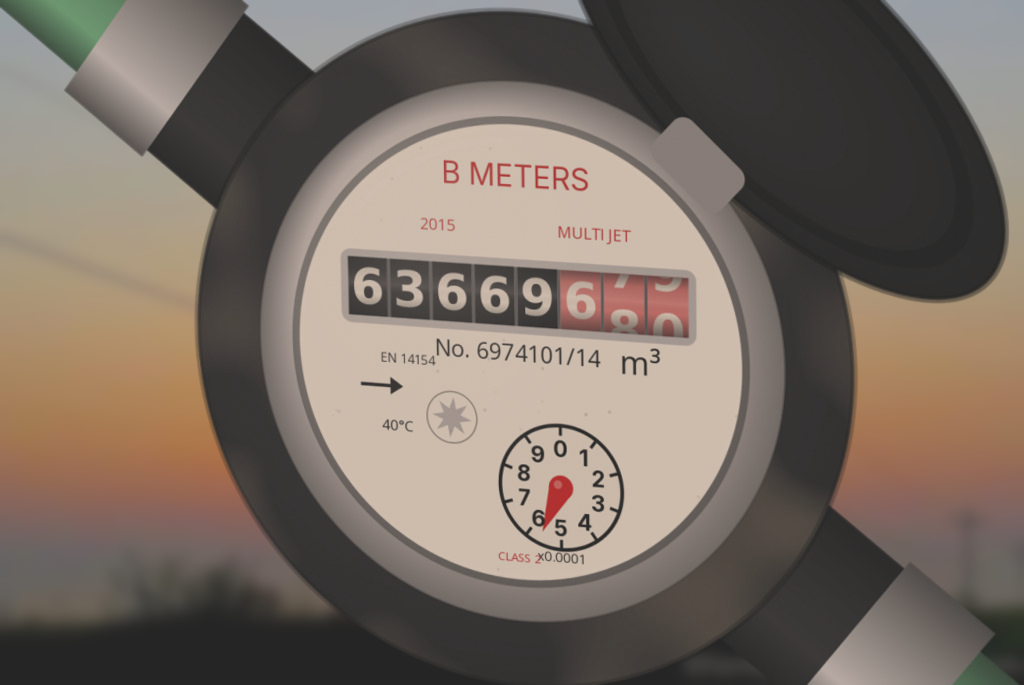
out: 63669.6795,m³
